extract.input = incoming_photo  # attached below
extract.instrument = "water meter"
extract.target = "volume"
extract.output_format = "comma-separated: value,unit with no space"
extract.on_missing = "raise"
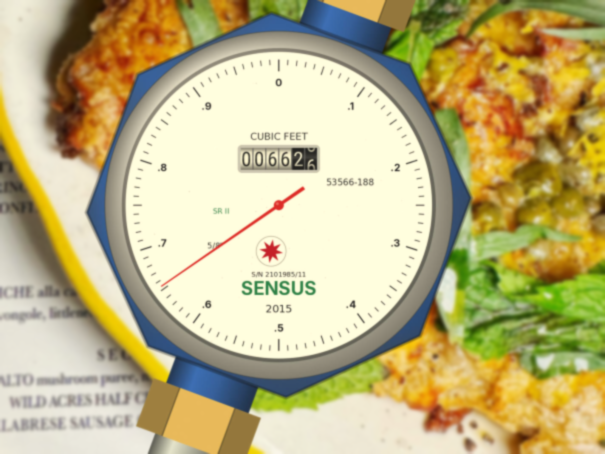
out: 6625.65,ft³
